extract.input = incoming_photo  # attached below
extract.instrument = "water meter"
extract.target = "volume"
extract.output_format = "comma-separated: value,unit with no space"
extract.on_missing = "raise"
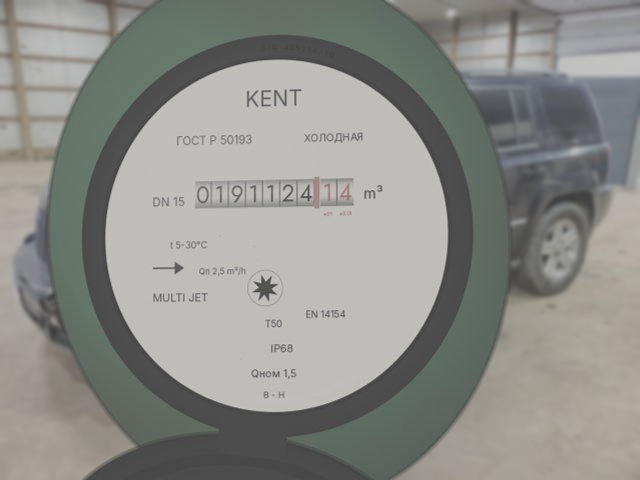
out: 191124.14,m³
